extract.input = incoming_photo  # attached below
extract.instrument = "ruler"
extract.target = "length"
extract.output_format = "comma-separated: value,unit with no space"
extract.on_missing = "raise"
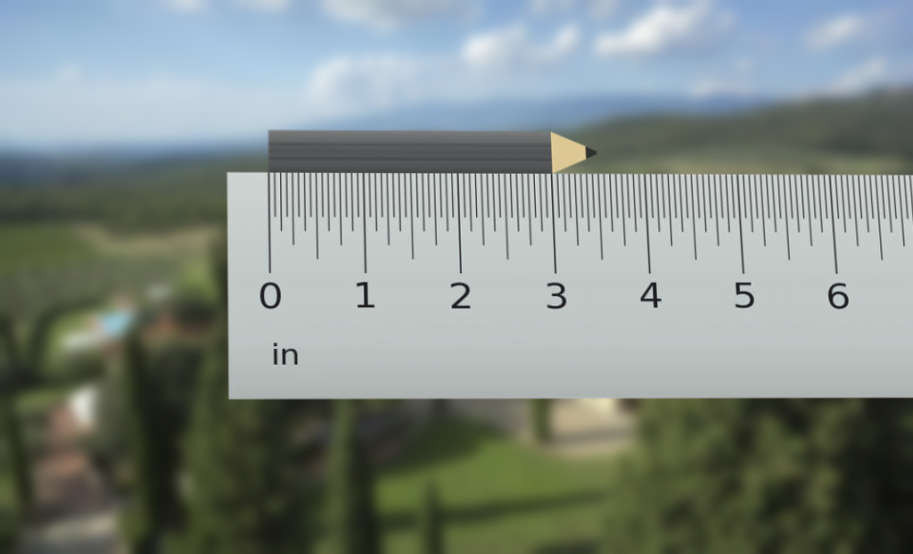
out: 3.5,in
